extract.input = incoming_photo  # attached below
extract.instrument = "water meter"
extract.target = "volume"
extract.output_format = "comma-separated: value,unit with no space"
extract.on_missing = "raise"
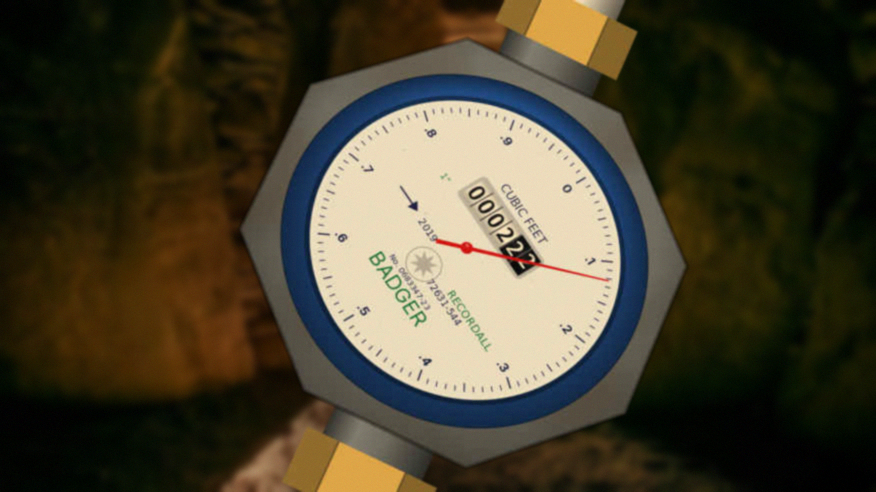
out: 222.12,ft³
